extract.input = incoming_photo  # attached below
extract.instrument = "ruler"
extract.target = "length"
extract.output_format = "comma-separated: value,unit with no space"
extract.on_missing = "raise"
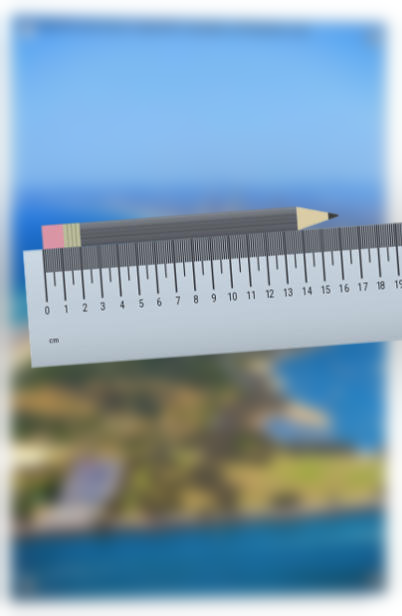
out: 16,cm
